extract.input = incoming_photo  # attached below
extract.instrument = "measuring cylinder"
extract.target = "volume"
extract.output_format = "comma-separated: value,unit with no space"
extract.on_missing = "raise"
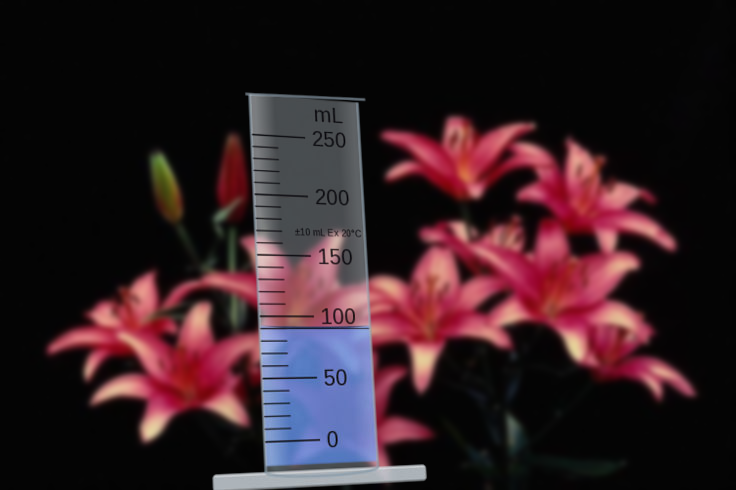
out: 90,mL
